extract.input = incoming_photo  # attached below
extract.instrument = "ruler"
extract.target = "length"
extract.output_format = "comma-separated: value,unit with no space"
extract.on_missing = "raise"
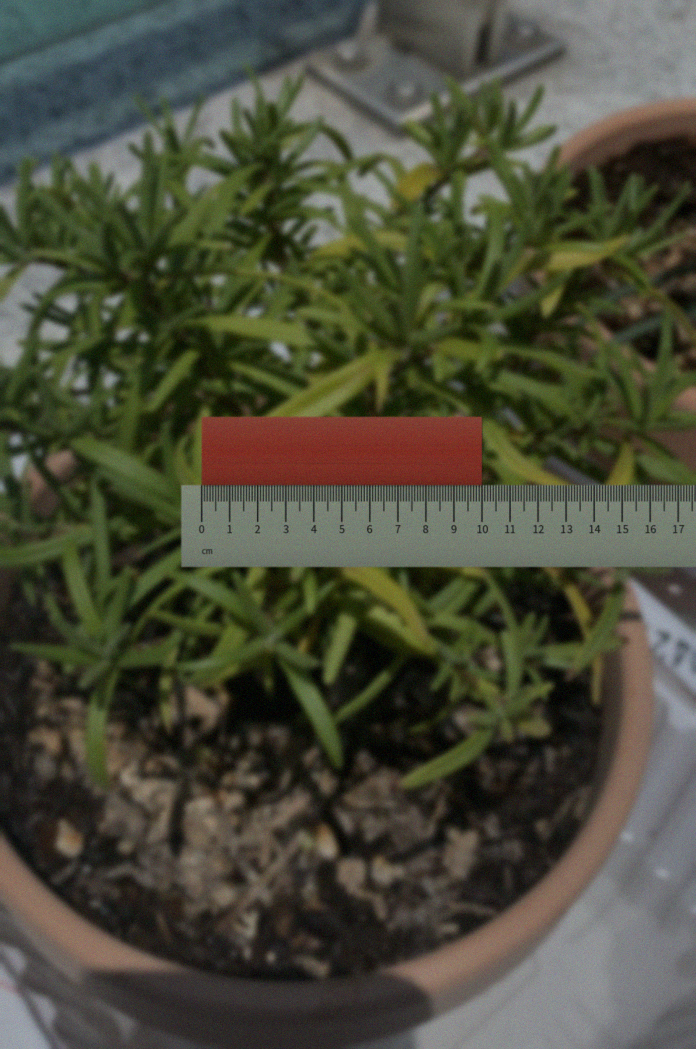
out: 10,cm
